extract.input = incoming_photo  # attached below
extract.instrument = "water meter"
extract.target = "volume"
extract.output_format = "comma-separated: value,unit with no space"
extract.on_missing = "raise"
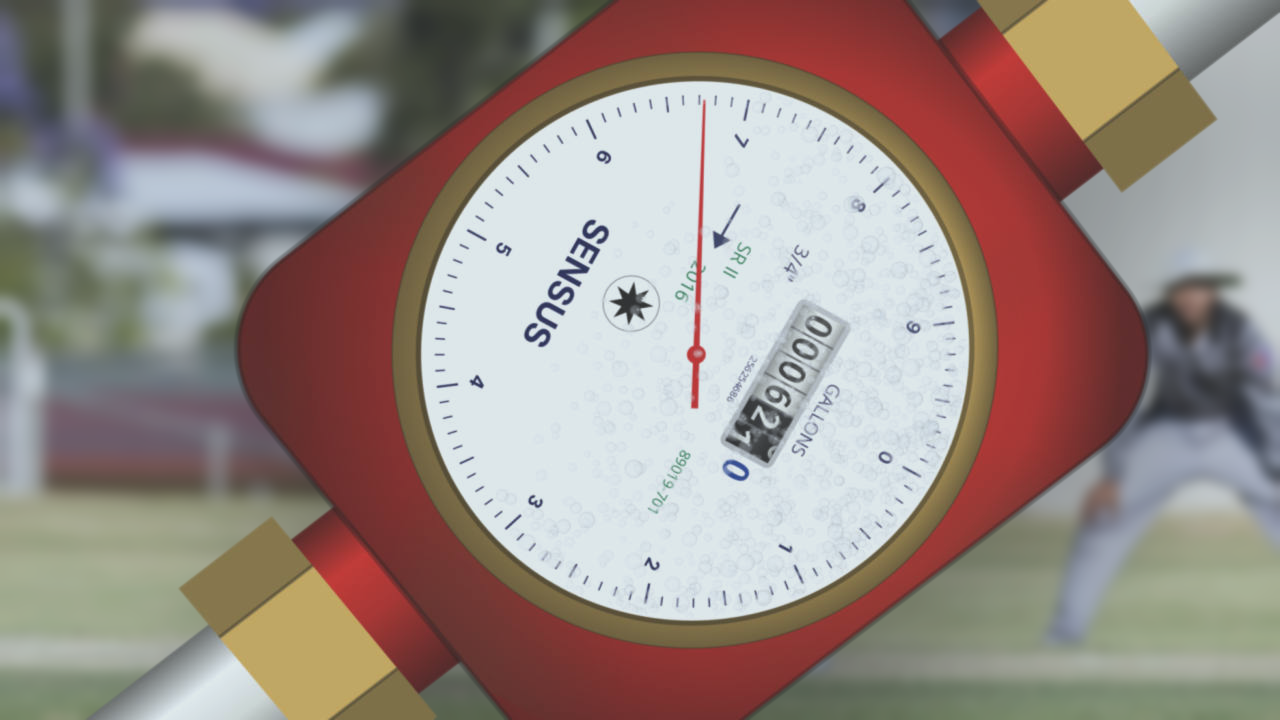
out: 6206.7,gal
